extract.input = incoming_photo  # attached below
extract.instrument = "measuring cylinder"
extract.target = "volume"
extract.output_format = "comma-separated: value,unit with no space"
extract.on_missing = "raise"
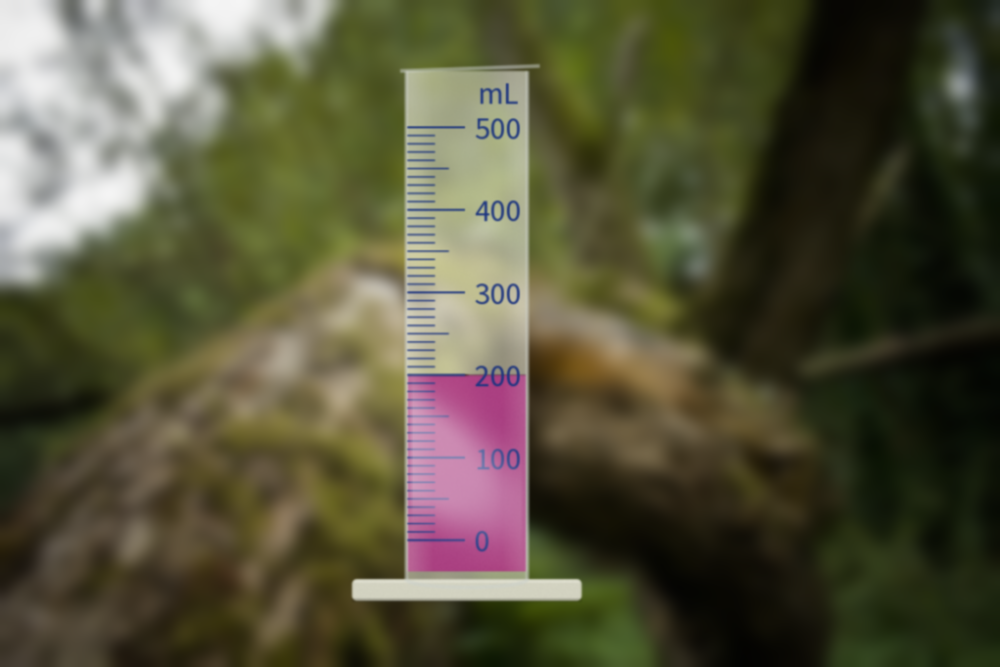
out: 200,mL
